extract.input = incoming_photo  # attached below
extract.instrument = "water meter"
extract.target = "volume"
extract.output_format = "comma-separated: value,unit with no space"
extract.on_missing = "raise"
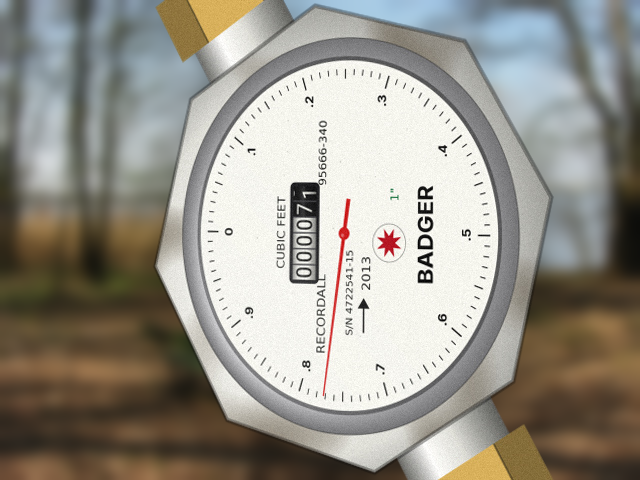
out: 70.77,ft³
